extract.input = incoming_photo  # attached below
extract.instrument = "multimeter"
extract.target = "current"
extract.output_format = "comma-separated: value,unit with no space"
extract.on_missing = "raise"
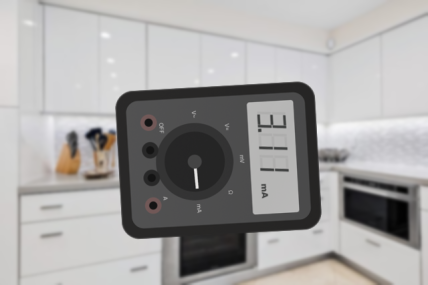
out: 3.11,mA
